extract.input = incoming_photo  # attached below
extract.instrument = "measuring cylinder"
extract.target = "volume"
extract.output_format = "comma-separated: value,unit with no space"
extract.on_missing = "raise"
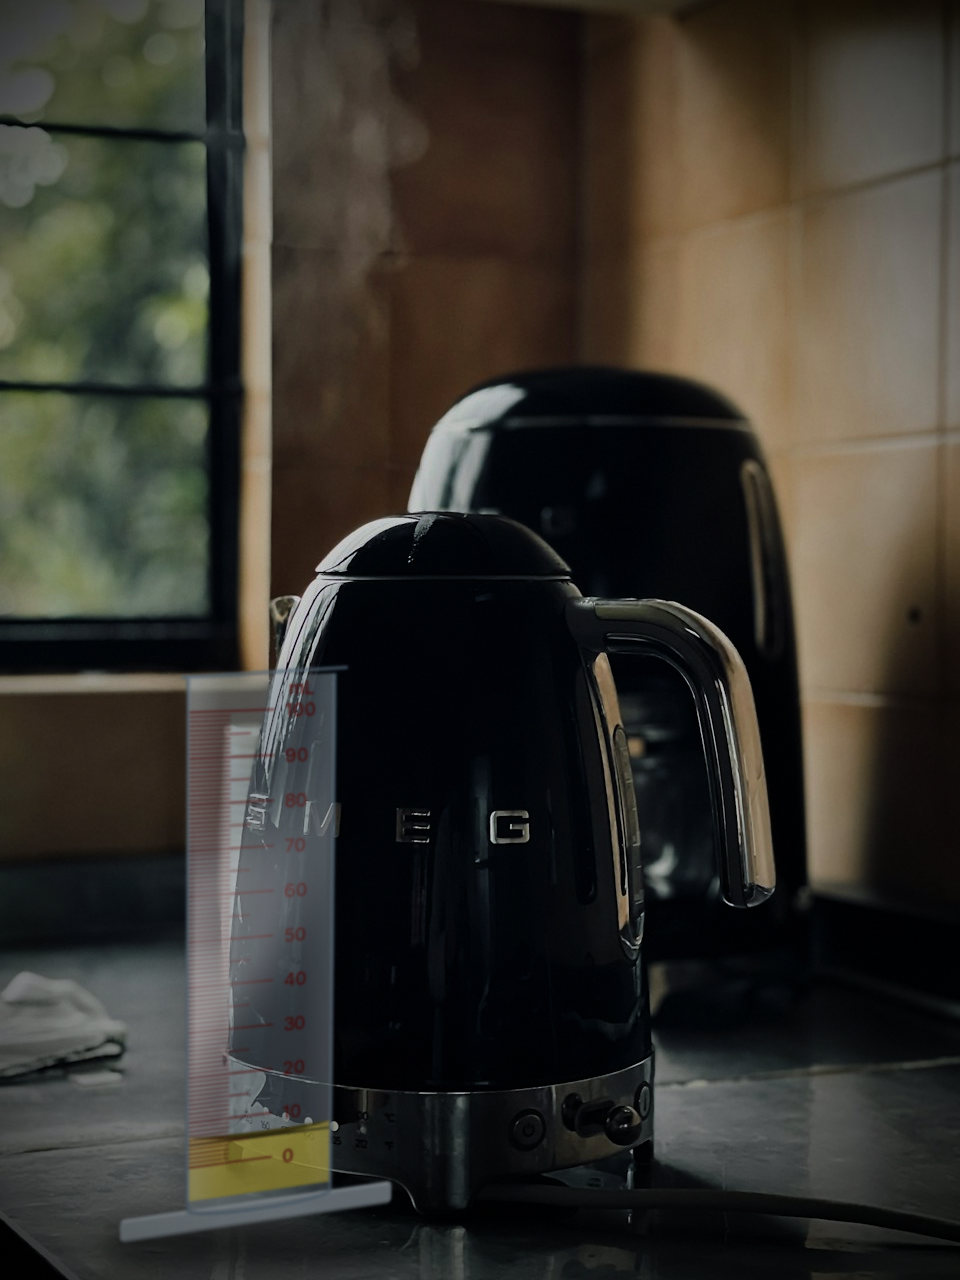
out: 5,mL
